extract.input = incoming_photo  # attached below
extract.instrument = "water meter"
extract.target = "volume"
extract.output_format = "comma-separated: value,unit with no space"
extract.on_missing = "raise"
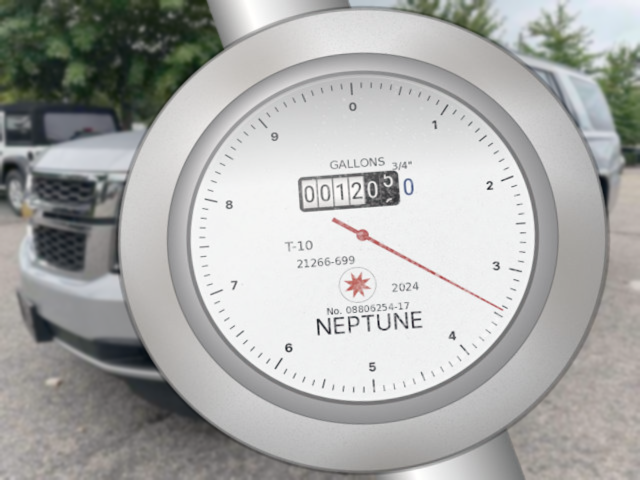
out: 12053.4,gal
